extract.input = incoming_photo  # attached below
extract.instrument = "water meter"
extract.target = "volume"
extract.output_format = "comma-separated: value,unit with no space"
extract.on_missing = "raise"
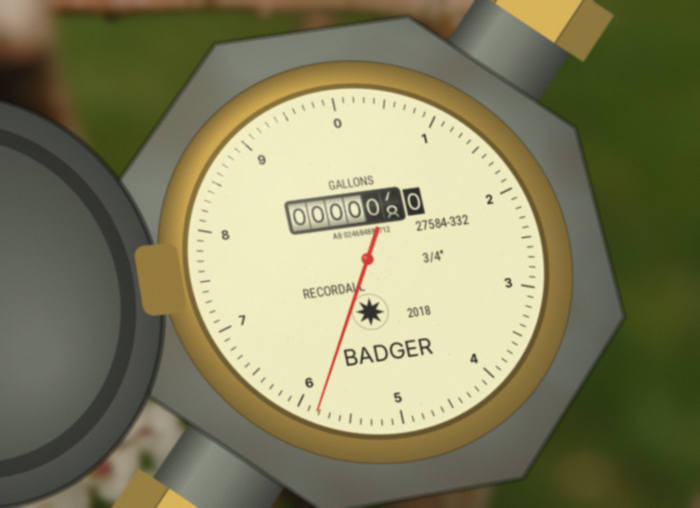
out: 75.8,gal
